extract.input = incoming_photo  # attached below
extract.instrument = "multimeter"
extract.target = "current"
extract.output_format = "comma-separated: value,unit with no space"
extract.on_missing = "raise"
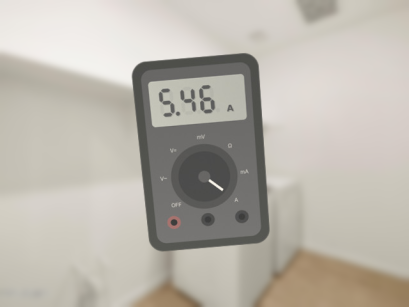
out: 5.46,A
